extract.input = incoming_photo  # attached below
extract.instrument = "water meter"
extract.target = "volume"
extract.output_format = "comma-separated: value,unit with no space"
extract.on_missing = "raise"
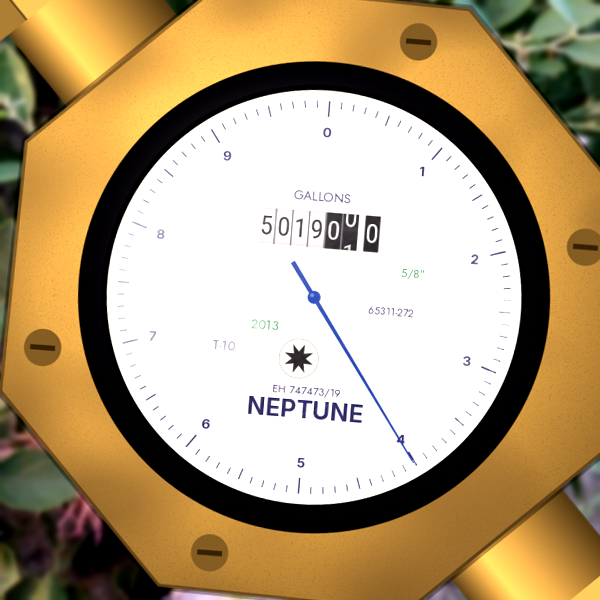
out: 5019004.0,gal
